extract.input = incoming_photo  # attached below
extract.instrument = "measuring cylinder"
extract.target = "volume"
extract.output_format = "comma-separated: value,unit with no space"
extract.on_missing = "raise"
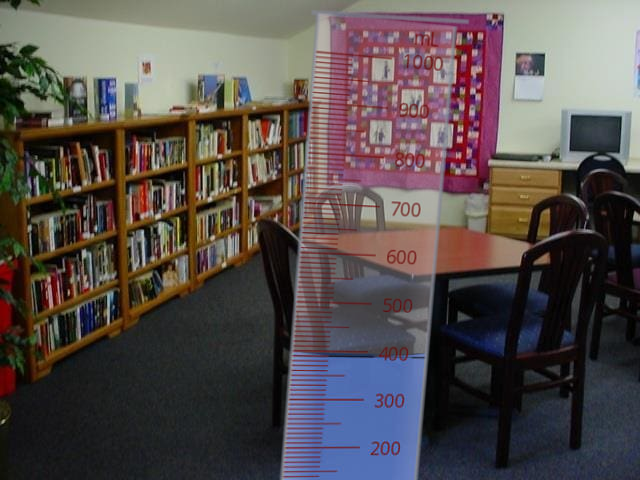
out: 390,mL
